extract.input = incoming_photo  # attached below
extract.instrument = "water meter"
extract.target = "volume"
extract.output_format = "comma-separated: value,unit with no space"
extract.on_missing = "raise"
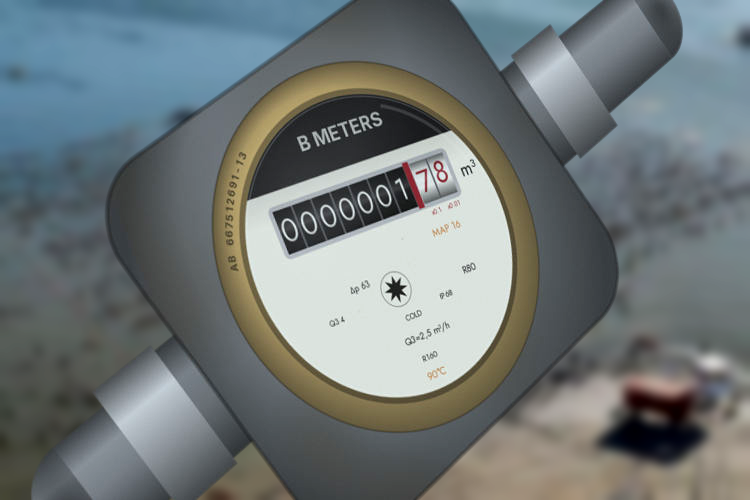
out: 1.78,m³
